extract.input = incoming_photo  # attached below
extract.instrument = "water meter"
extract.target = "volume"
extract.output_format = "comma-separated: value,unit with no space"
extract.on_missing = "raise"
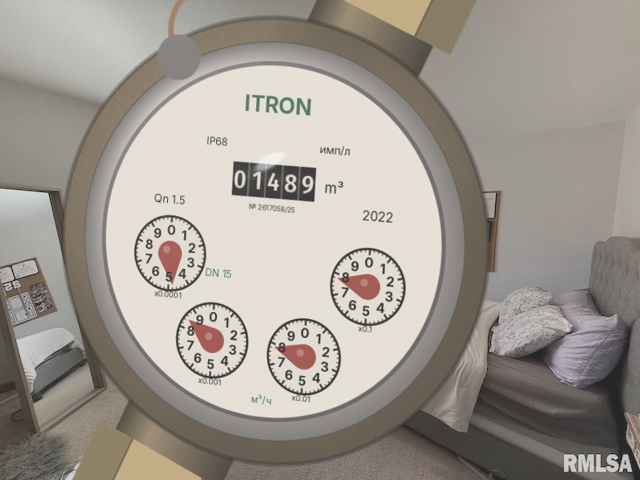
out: 1489.7784,m³
